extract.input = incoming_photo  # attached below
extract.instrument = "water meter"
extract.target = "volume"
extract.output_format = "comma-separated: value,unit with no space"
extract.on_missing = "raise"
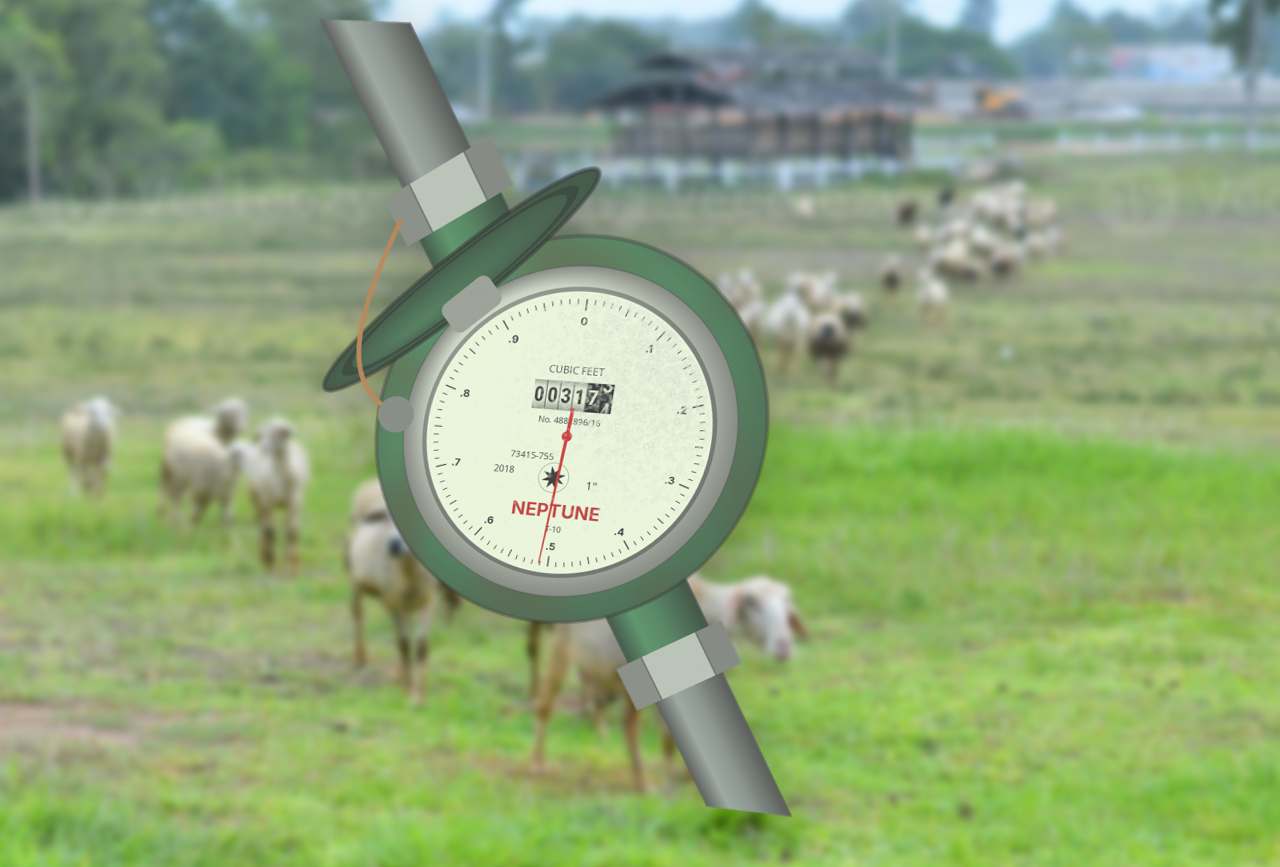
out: 3173.51,ft³
